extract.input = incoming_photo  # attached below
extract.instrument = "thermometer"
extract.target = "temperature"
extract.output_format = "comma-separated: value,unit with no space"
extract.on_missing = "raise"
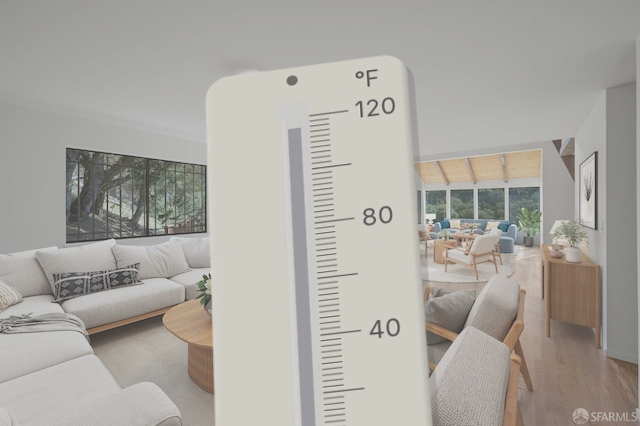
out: 116,°F
